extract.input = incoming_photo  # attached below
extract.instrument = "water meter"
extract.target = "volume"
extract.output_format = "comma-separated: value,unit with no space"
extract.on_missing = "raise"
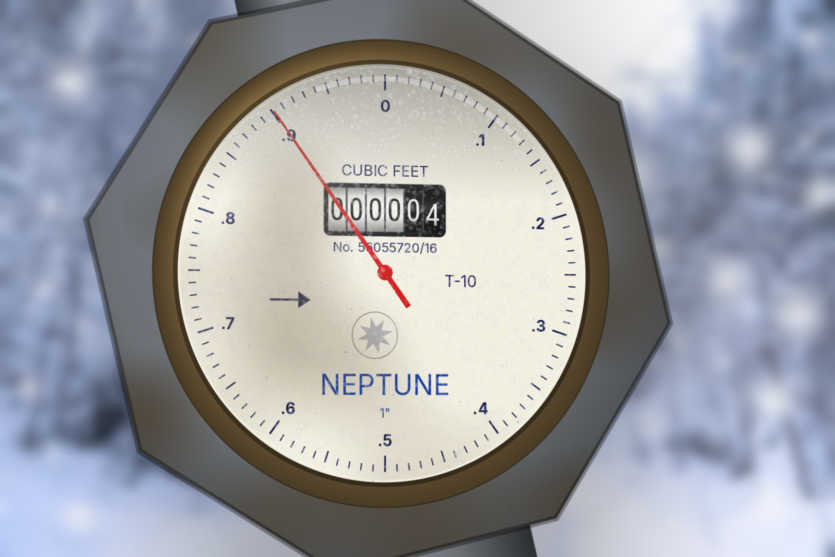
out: 3.90,ft³
